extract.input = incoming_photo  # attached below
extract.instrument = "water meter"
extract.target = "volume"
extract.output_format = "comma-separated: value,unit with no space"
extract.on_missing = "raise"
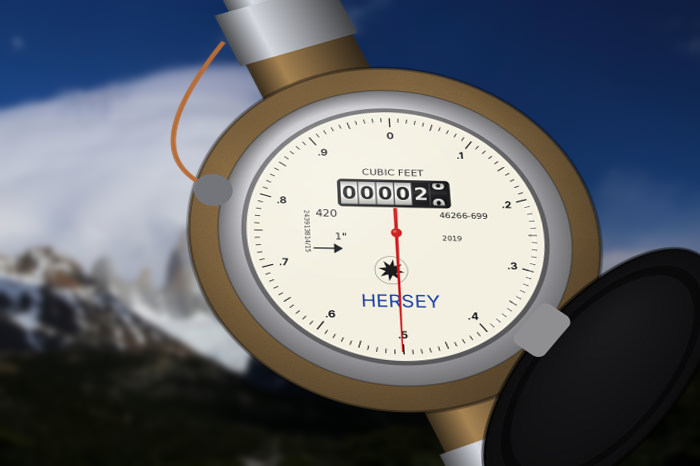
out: 28.50,ft³
